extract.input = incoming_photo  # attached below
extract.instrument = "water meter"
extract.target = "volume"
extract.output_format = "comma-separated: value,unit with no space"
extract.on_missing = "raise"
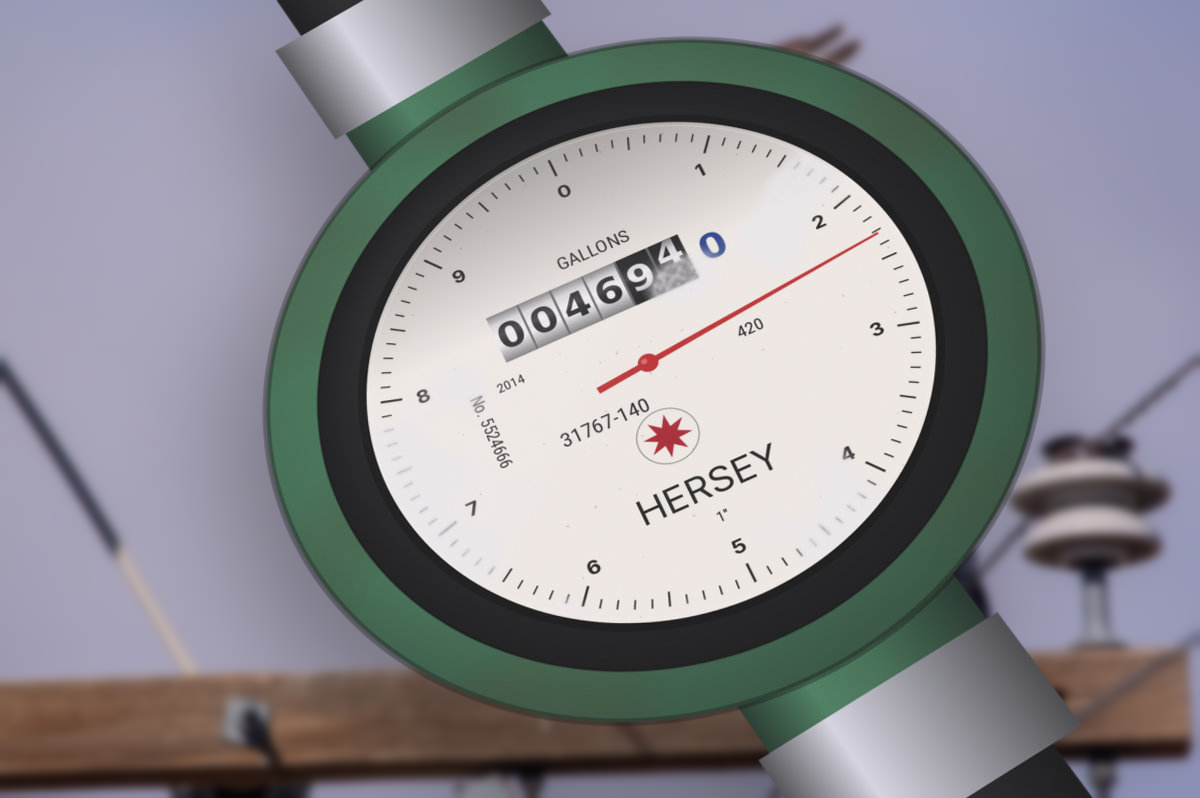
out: 46942.3,gal
